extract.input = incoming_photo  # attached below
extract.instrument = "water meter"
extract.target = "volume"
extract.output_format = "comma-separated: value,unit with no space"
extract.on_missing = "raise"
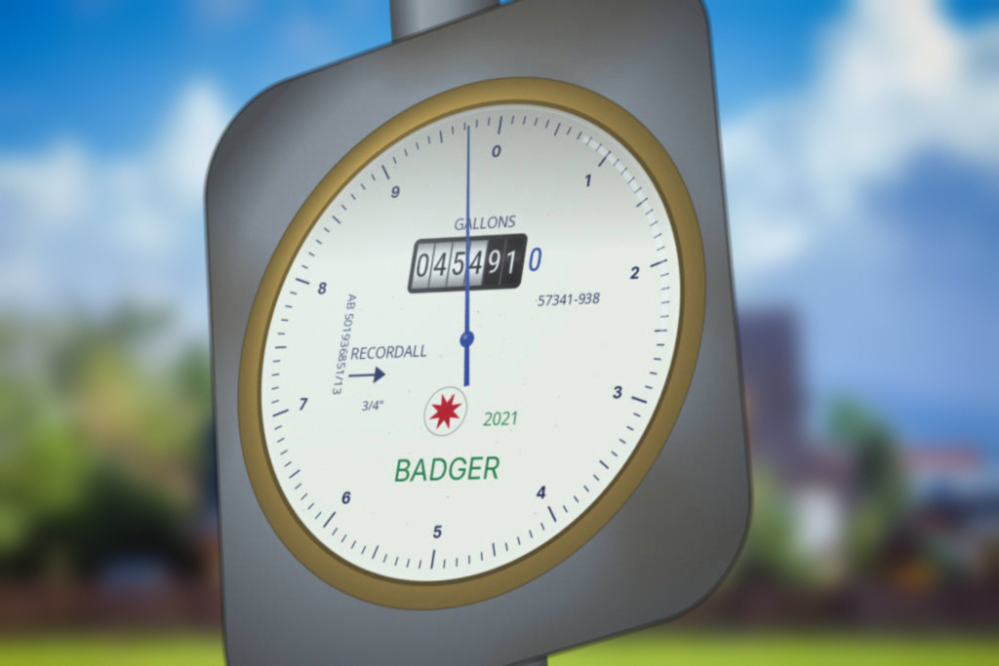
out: 454909.7,gal
